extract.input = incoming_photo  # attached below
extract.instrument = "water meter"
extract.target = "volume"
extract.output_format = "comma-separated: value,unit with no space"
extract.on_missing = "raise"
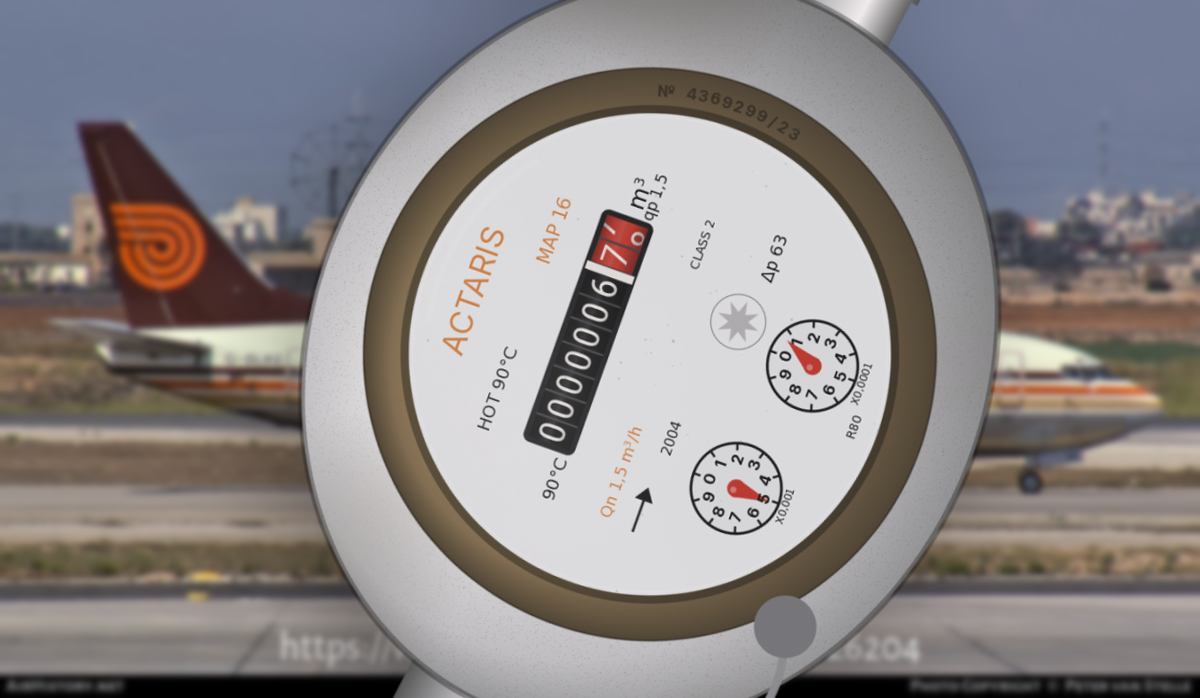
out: 6.7750,m³
